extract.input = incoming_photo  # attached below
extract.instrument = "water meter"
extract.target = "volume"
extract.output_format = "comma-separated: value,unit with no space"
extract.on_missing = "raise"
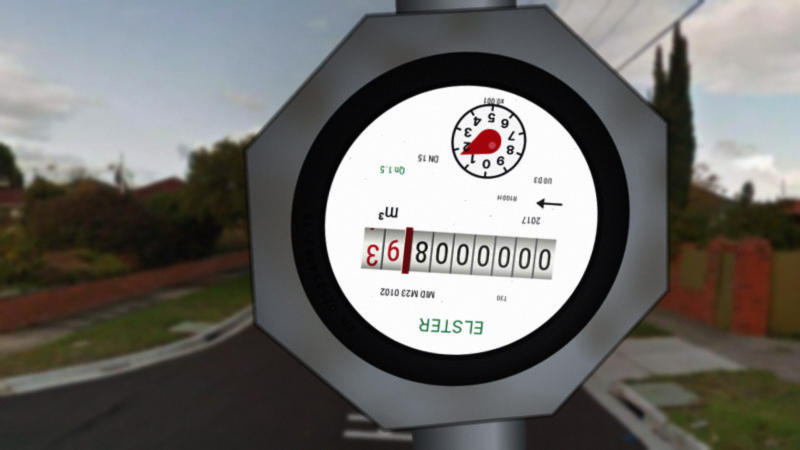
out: 8.931,m³
